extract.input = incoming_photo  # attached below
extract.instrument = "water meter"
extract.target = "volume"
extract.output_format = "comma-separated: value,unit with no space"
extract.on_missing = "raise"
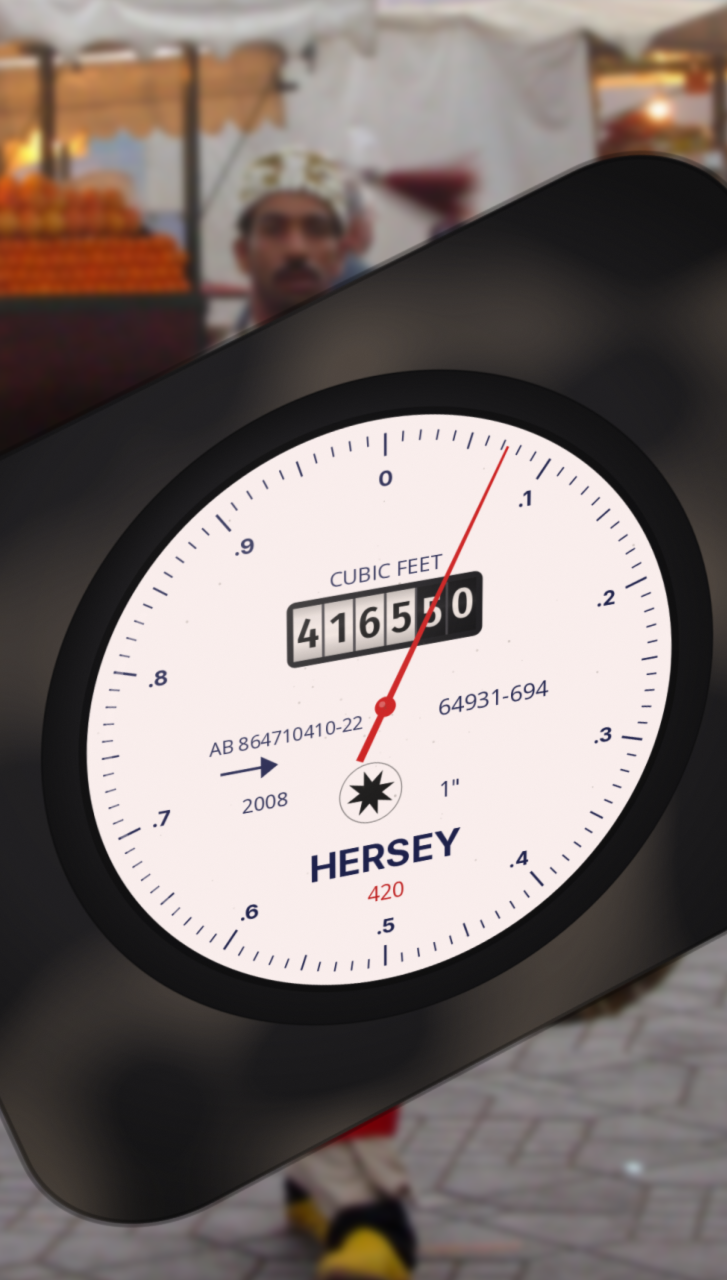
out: 416550.07,ft³
